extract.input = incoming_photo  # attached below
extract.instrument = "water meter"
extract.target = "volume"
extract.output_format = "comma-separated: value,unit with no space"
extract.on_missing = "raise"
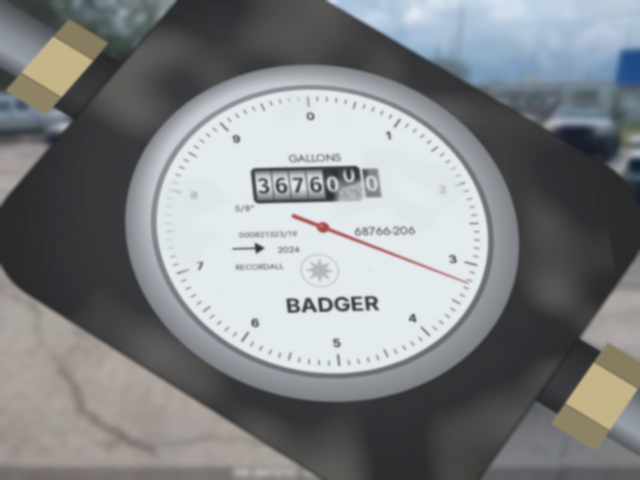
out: 3676003.2,gal
